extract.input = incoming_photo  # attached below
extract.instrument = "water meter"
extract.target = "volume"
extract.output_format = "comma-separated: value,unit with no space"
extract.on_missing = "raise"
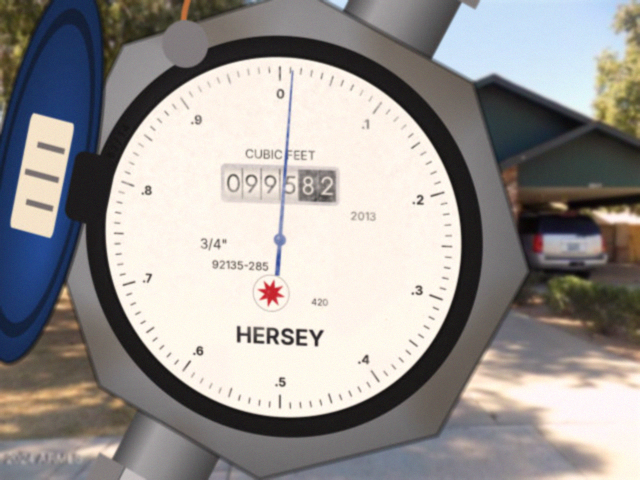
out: 99582.01,ft³
